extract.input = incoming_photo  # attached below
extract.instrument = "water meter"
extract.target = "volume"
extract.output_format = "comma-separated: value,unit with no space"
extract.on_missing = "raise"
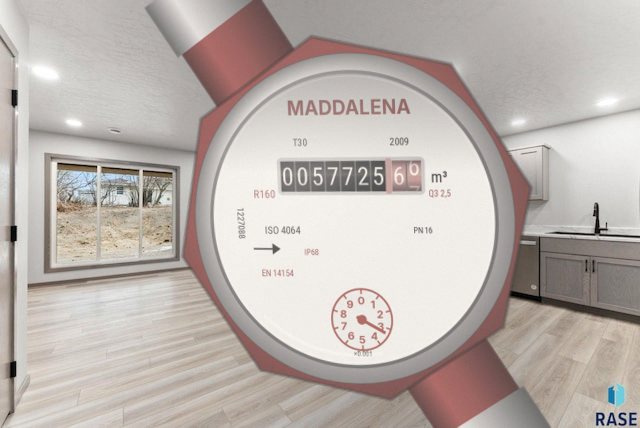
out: 57725.663,m³
